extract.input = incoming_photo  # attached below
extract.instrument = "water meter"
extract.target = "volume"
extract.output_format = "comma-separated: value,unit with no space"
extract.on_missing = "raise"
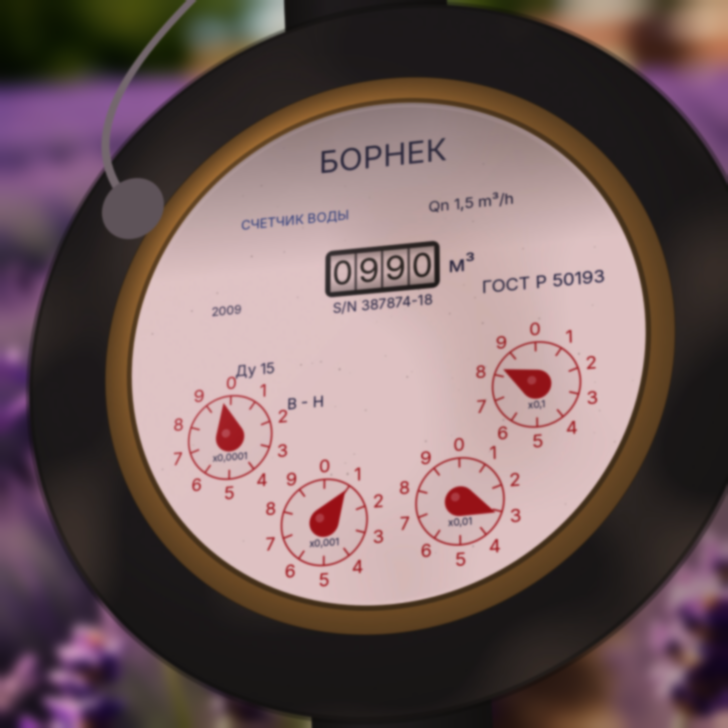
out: 990.8309,m³
